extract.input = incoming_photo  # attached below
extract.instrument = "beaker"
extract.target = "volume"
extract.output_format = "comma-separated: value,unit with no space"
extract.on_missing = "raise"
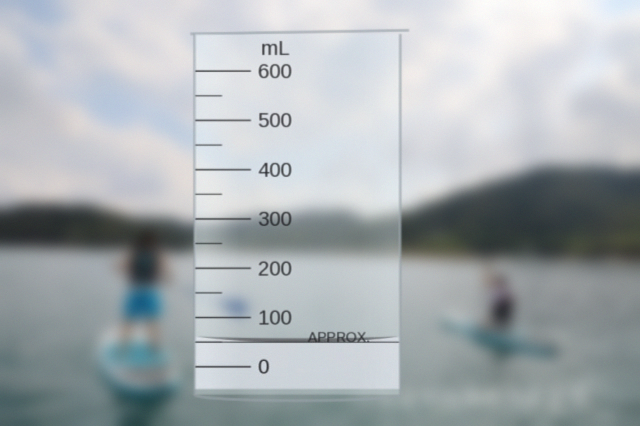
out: 50,mL
